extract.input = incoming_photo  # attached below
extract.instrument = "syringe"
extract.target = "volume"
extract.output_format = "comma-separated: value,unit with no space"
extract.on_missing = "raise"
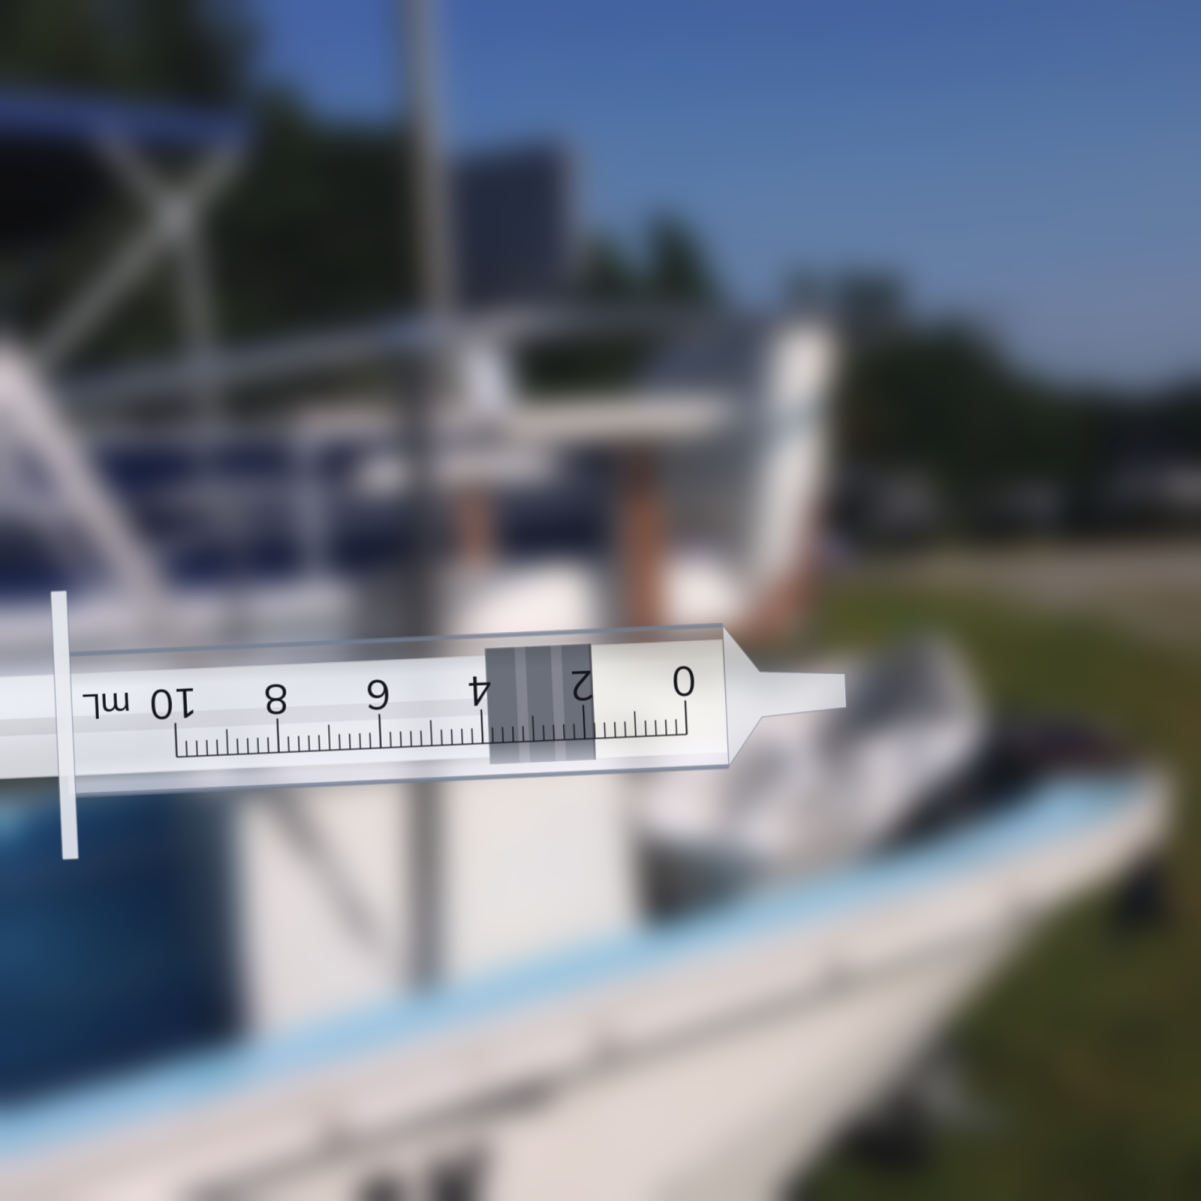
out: 1.8,mL
